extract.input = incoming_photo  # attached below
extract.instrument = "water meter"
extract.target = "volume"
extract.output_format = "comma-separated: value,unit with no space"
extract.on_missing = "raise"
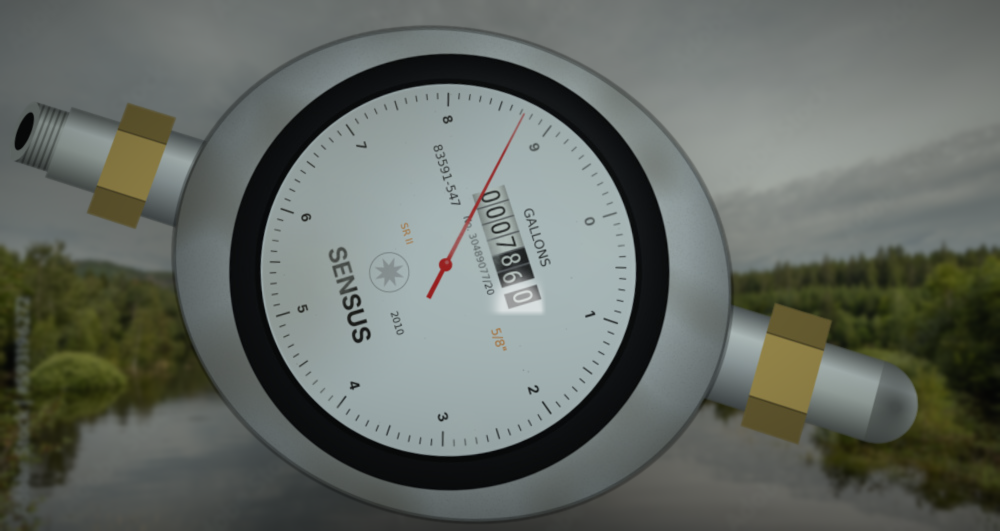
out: 7858.7,gal
